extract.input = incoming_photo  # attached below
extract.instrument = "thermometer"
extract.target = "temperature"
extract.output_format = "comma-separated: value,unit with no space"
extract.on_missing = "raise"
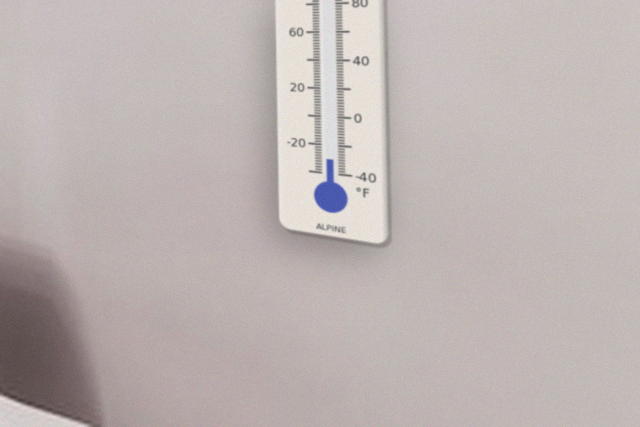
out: -30,°F
